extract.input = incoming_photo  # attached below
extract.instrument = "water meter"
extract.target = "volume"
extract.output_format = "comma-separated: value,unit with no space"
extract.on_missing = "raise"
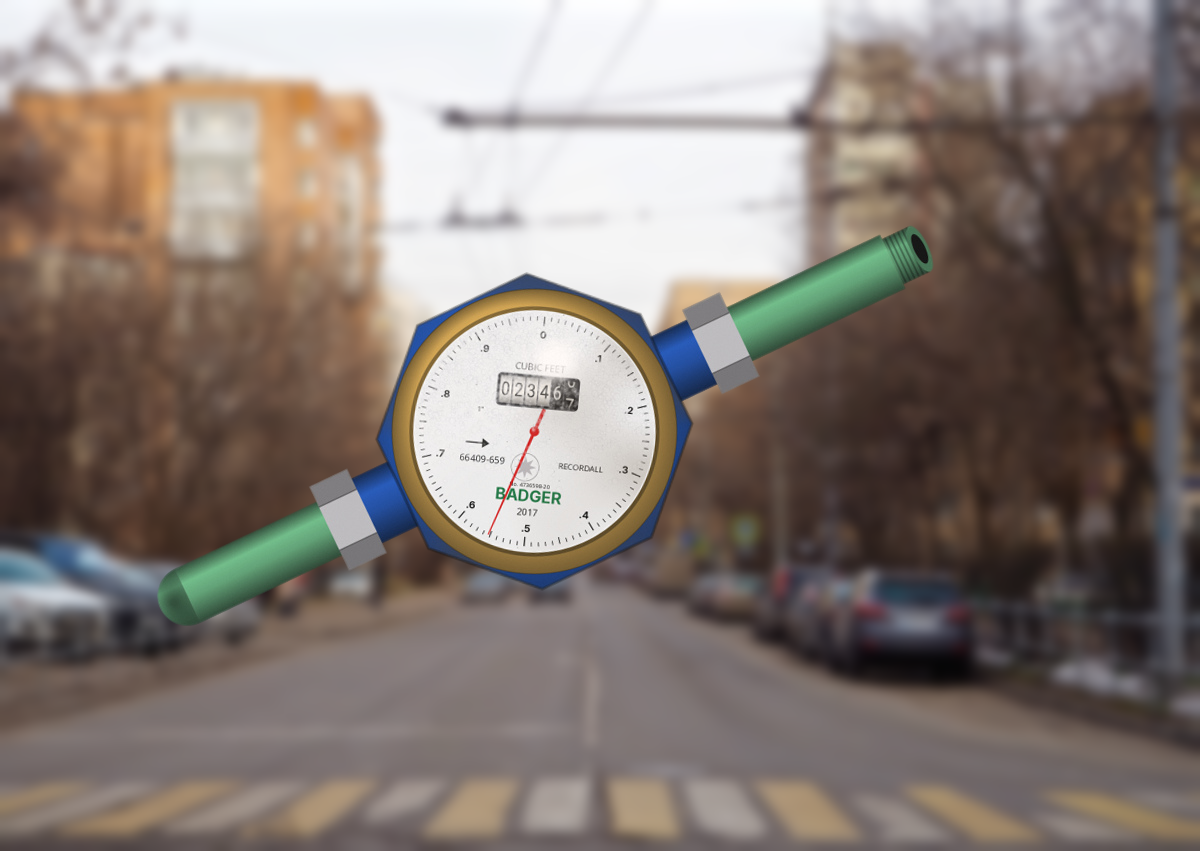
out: 23466.55,ft³
